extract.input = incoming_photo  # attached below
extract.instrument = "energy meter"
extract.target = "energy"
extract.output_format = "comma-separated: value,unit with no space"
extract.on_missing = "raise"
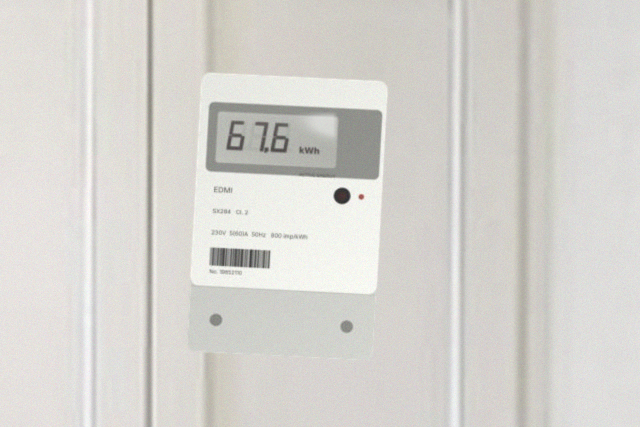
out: 67.6,kWh
